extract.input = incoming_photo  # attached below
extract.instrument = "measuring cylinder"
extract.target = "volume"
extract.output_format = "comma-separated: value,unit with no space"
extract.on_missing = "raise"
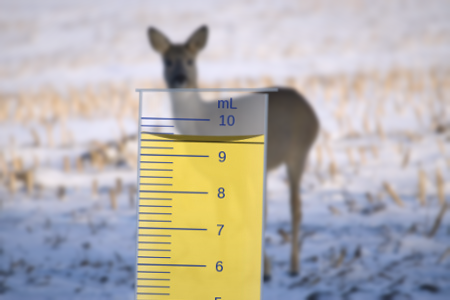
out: 9.4,mL
